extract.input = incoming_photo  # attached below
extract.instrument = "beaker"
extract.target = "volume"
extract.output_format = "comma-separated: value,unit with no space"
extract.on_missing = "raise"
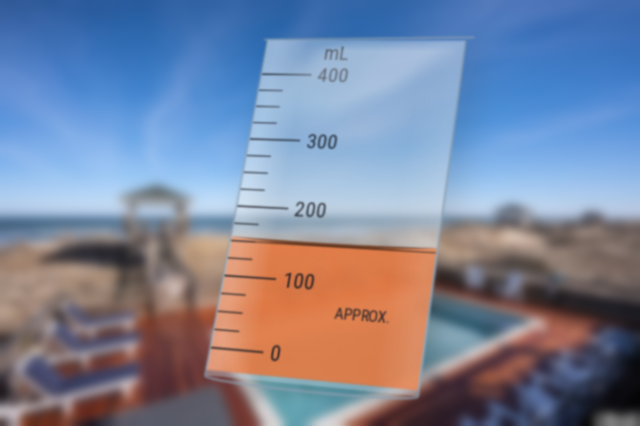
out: 150,mL
